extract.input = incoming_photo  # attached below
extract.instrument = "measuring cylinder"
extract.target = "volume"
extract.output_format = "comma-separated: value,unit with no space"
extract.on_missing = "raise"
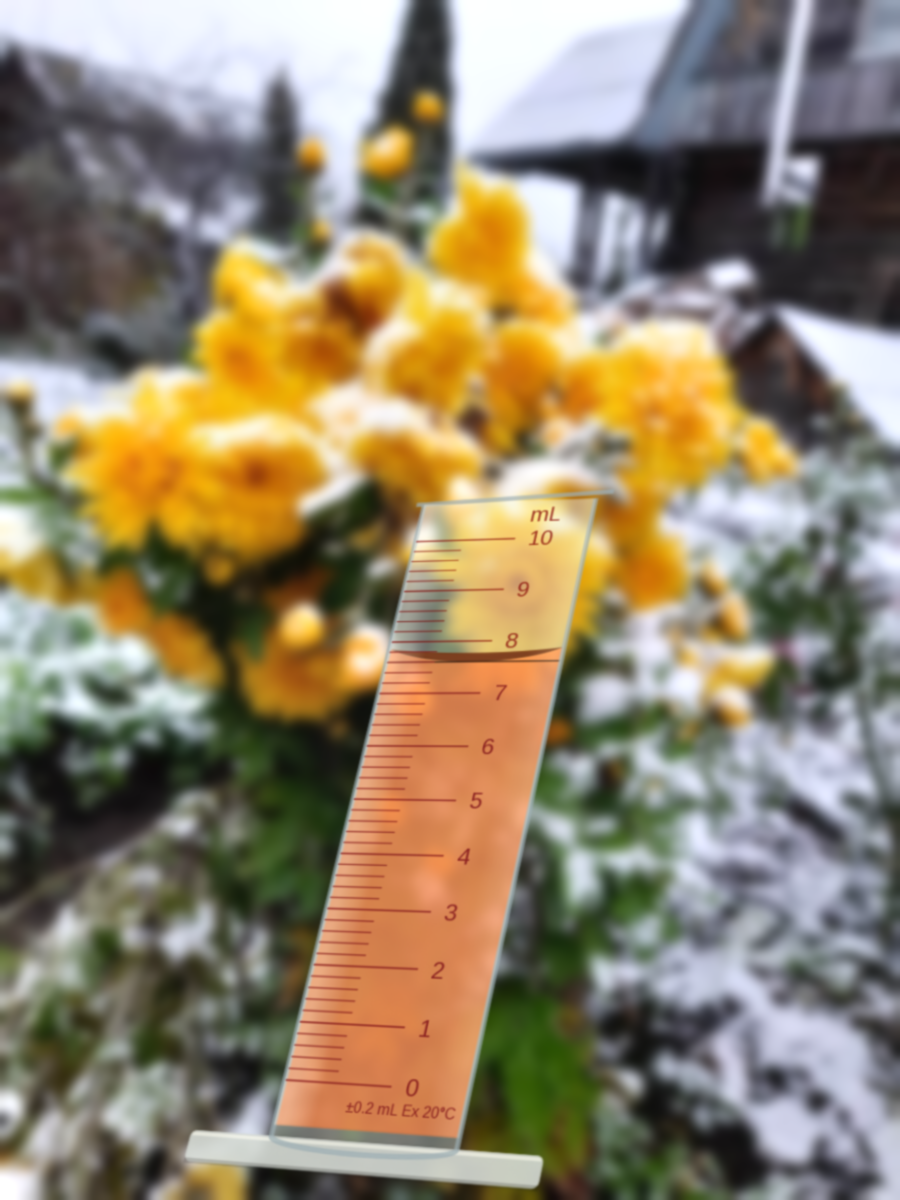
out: 7.6,mL
